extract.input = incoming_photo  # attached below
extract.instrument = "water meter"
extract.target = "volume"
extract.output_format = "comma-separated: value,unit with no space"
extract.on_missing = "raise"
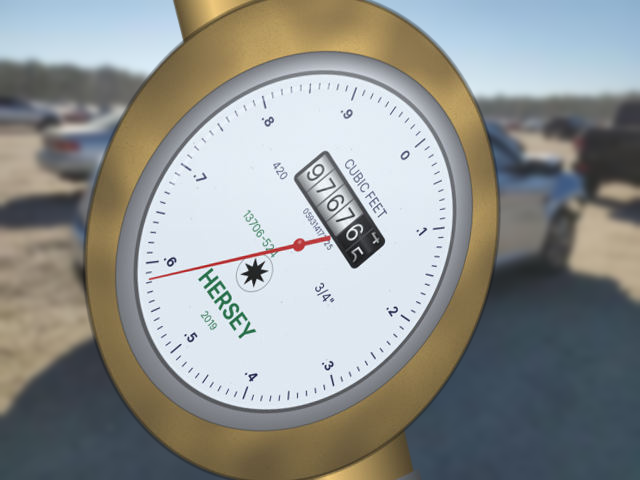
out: 976764.58,ft³
